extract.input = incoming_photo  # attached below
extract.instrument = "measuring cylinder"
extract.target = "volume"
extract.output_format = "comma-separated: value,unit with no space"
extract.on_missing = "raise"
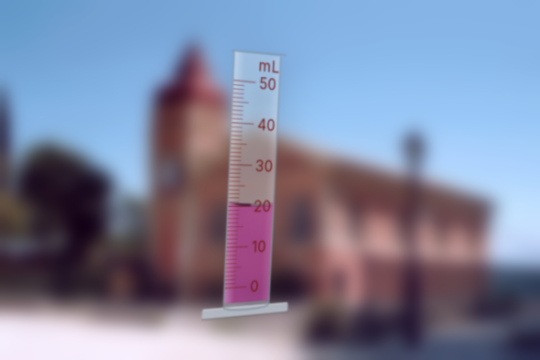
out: 20,mL
